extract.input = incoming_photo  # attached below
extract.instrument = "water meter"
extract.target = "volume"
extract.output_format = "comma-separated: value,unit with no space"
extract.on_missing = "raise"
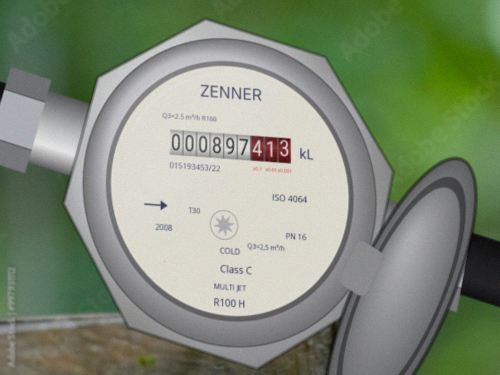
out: 897.413,kL
